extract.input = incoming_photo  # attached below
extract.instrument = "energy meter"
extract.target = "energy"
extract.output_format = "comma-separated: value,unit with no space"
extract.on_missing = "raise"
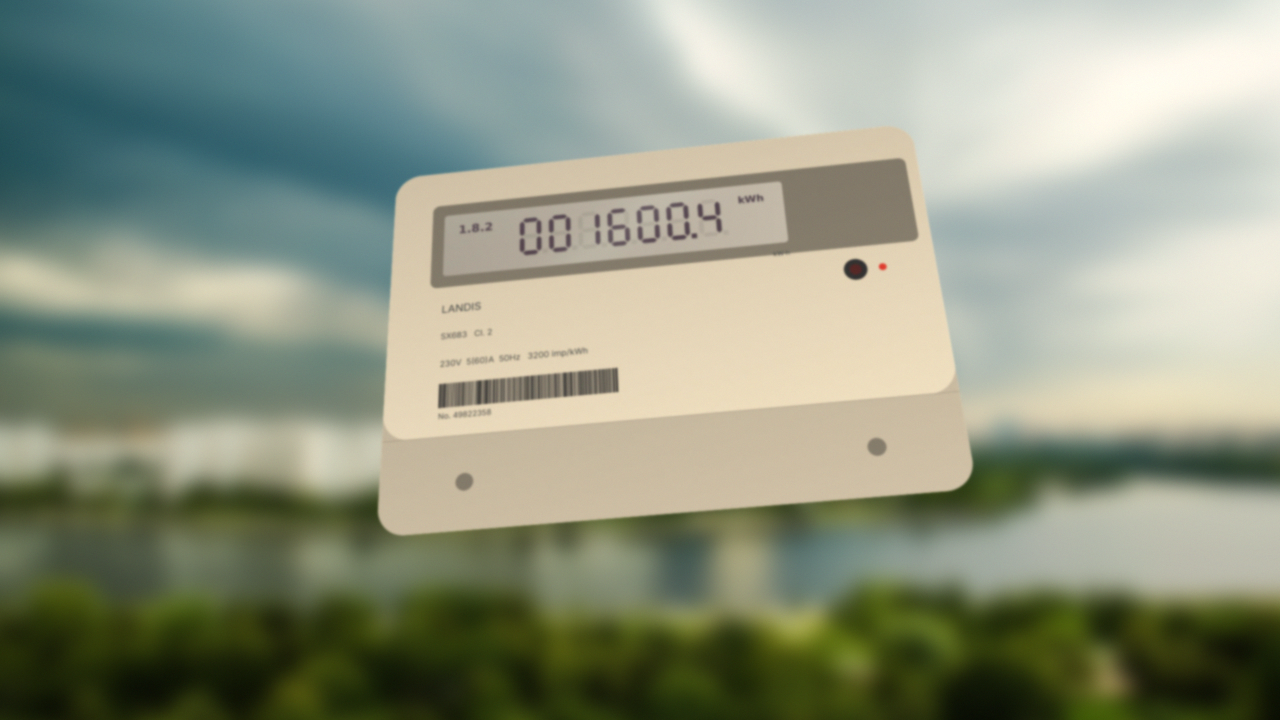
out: 1600.4,kWh
